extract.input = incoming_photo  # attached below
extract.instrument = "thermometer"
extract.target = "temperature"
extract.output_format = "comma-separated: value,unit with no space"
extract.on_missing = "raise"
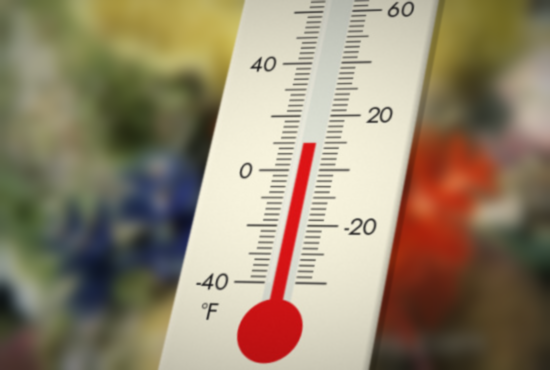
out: 10,°F
